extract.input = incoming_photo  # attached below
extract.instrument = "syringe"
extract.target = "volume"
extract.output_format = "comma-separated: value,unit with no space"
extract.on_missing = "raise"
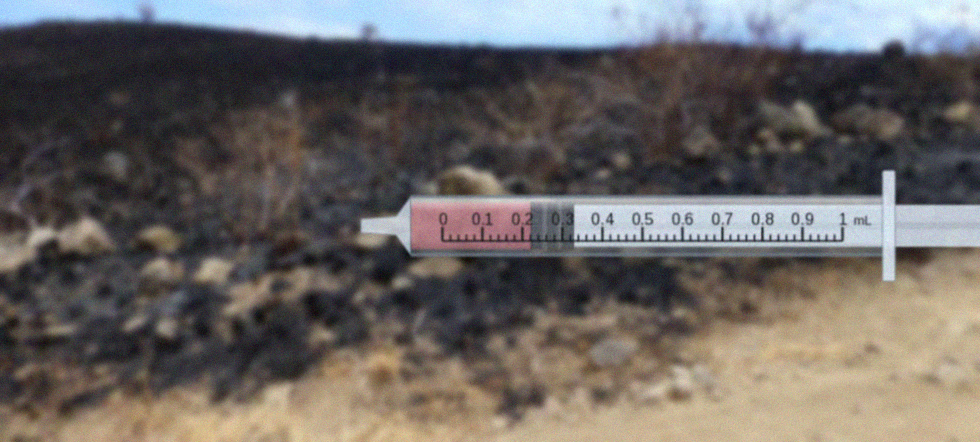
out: 0.22,mL
